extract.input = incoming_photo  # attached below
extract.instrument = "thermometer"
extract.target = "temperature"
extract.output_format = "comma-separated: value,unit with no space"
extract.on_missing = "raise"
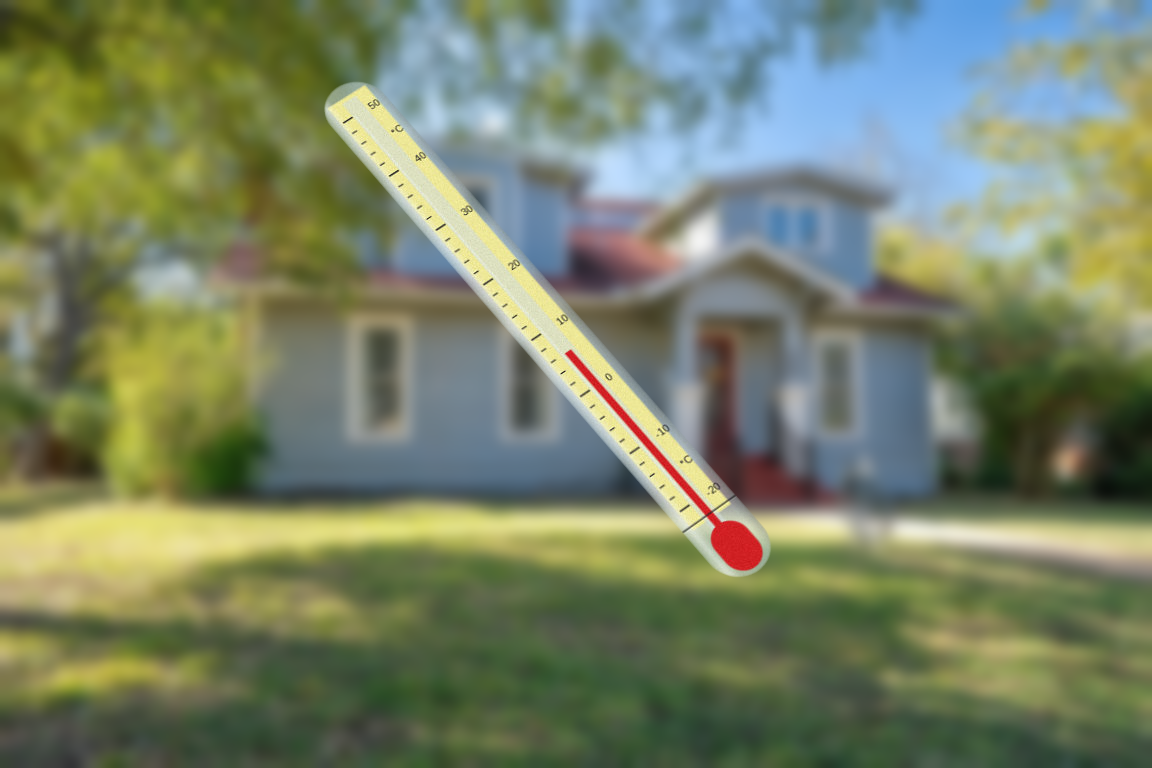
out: 6,°C
